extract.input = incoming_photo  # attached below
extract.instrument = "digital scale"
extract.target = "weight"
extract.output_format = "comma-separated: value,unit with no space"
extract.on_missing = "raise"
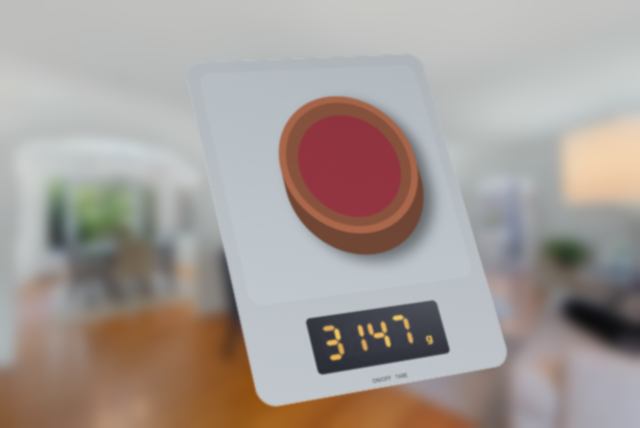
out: 3147,g
